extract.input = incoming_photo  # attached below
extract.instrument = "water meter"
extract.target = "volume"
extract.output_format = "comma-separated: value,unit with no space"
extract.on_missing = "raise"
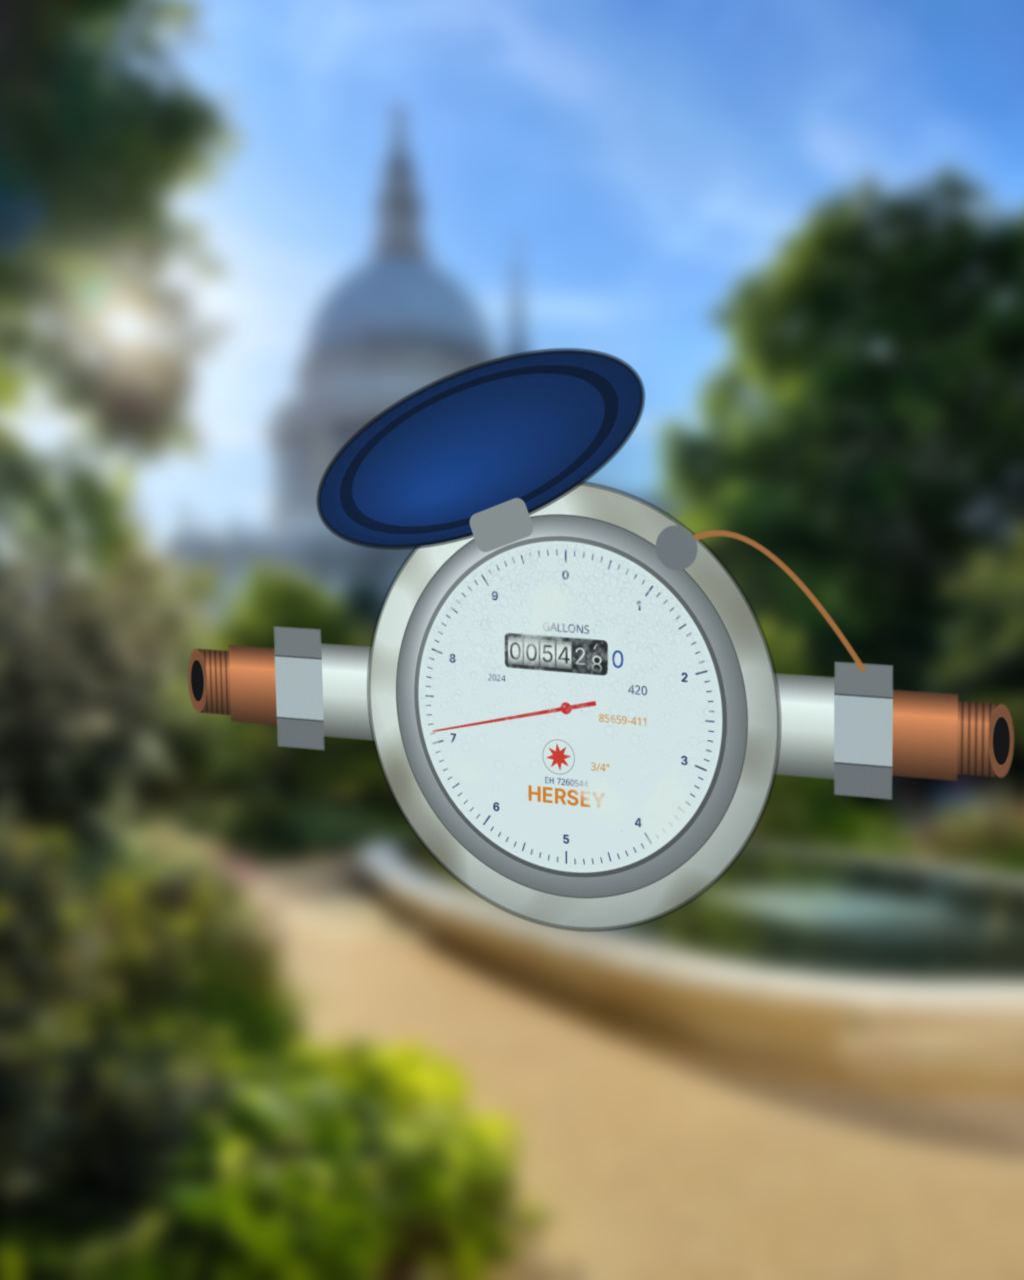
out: 54277.1,gal
